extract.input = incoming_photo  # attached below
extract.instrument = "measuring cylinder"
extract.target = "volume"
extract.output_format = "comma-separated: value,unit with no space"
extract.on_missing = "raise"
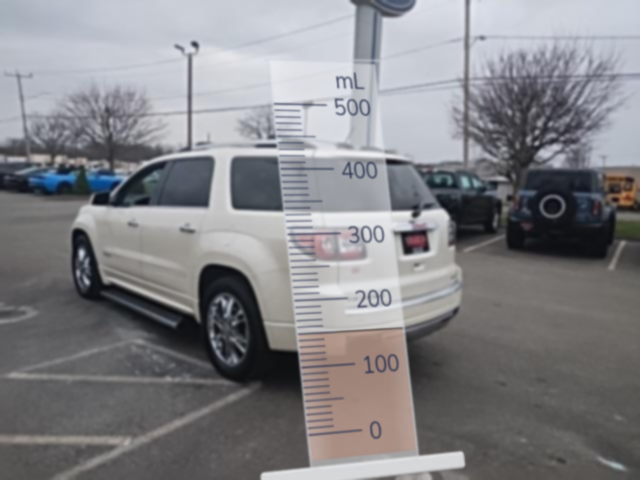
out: 150,mL
